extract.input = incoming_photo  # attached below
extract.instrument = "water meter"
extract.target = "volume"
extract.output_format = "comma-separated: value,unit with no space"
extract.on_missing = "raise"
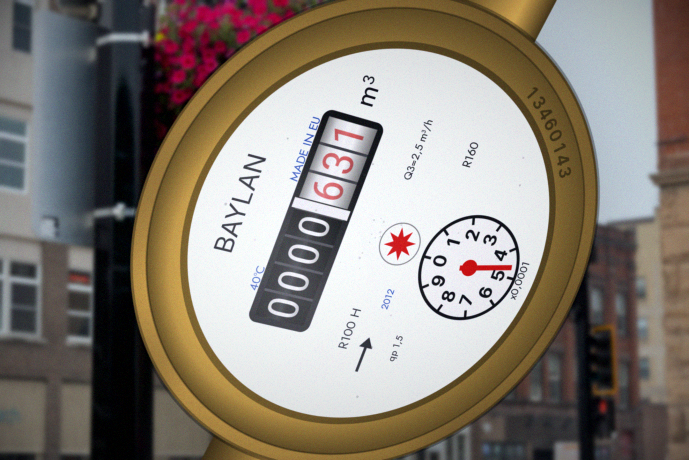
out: 0.6314,m³
